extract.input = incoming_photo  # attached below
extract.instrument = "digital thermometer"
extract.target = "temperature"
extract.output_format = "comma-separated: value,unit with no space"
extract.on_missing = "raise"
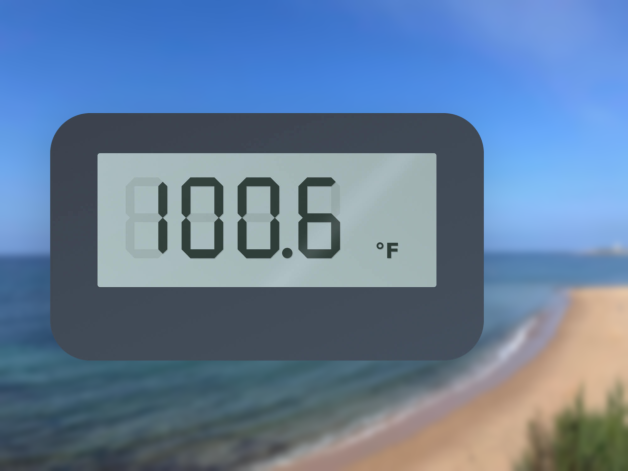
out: 100.6,°F
